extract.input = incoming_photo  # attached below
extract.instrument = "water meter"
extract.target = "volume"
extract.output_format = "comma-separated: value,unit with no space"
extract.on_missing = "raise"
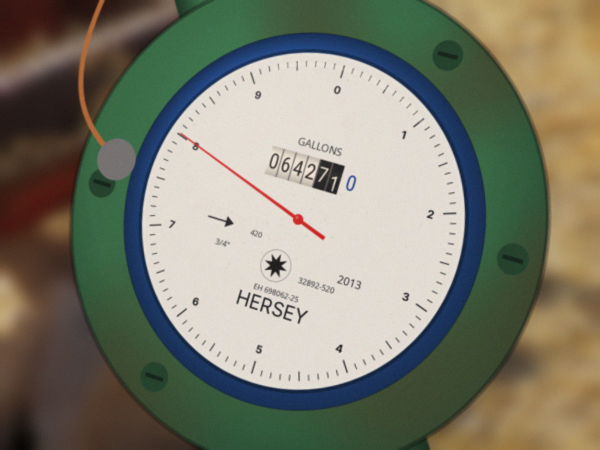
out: 642708.0,gal
